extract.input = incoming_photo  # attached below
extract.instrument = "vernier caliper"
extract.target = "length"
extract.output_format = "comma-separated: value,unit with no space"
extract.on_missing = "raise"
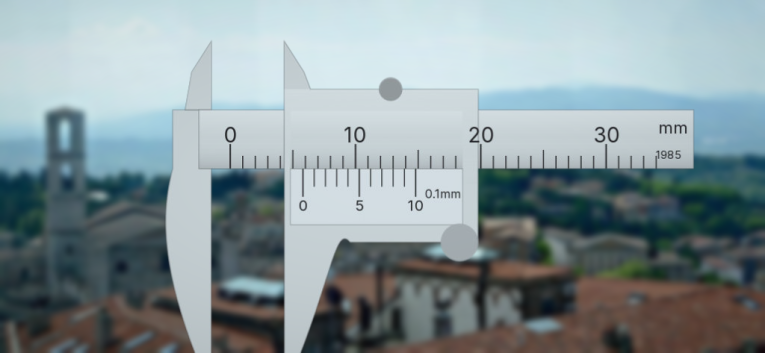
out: 5.8,mm
